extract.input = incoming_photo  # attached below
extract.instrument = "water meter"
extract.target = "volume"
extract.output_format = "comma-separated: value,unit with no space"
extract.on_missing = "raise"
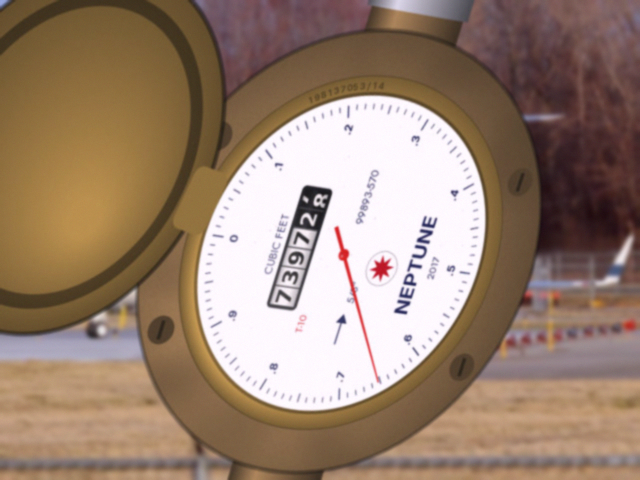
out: 739727.65,ft³
